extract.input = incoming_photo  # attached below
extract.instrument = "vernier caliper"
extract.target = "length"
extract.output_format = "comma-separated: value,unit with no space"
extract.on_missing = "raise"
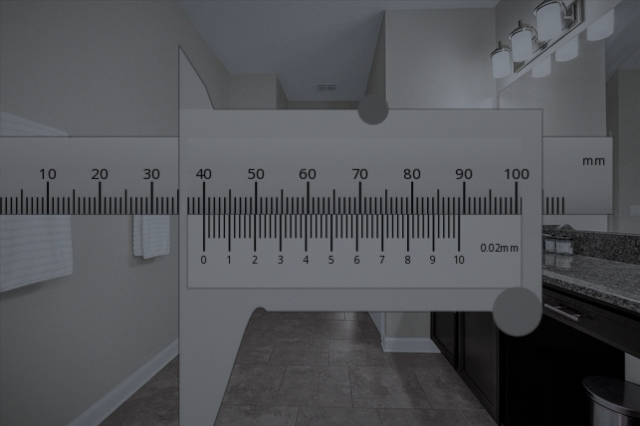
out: 40.0,mm
